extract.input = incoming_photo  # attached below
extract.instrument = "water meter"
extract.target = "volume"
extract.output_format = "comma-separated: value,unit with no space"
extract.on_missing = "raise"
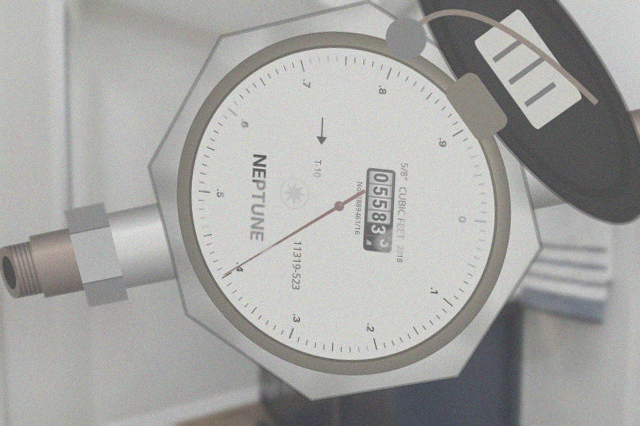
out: 55833.40,ft³
